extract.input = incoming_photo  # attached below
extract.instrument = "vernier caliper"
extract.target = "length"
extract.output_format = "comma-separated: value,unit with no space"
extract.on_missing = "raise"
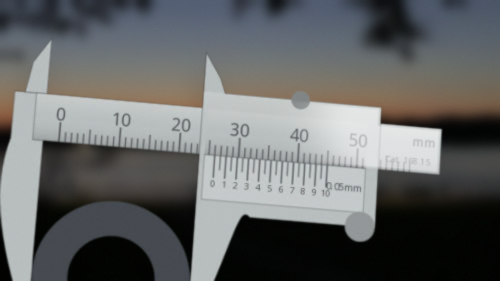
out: 26.0,mm
